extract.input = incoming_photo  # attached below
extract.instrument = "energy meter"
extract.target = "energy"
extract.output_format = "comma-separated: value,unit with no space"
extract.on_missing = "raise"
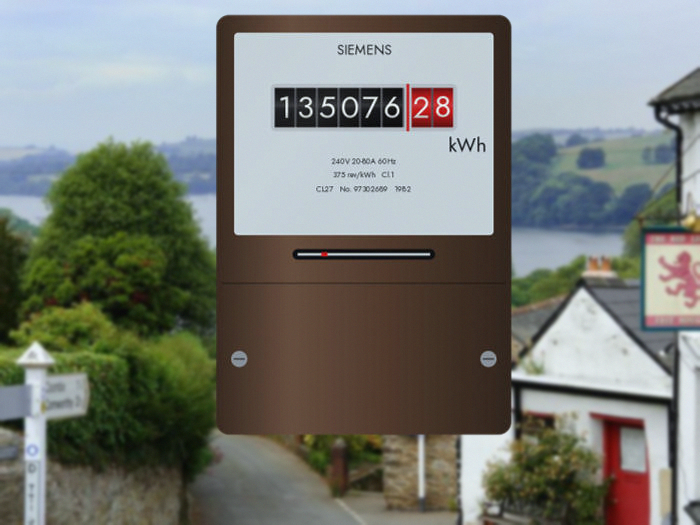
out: 135076.28,kWh
